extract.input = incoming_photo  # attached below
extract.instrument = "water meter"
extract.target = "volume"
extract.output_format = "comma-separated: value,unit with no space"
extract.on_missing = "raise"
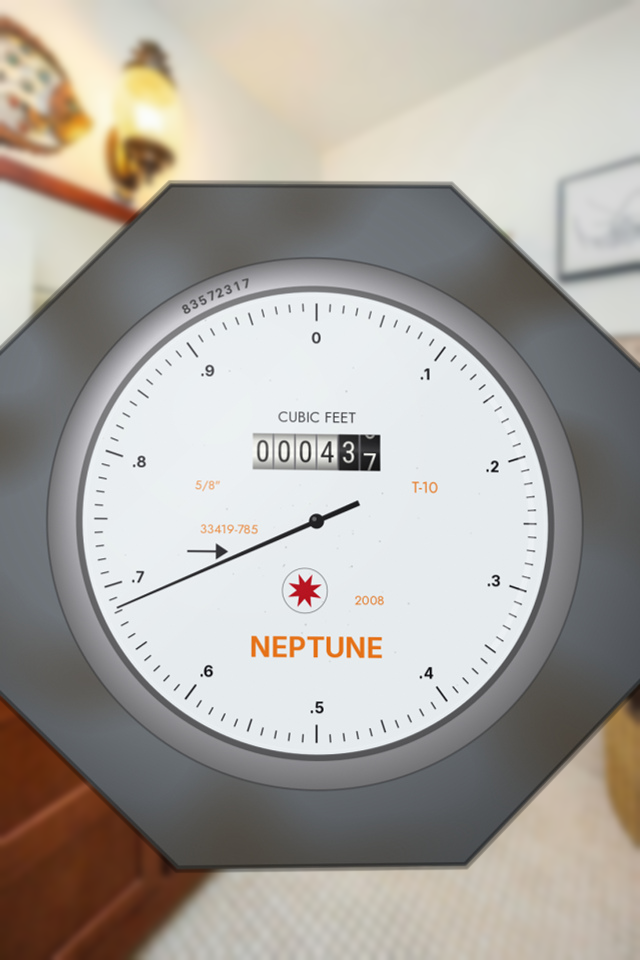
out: 436.68,ft³
